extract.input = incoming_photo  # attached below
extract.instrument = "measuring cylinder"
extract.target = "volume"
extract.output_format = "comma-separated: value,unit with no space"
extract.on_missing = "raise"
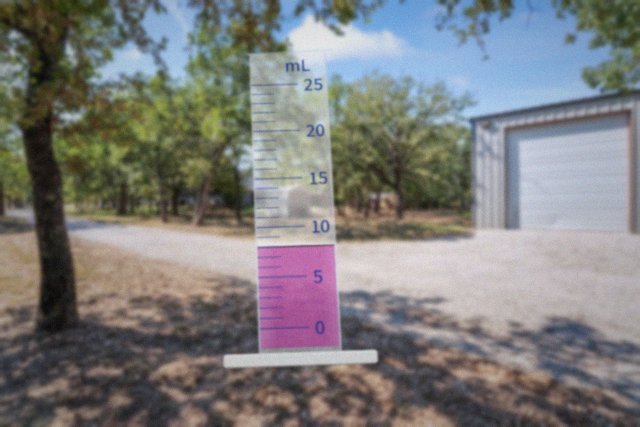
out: 8,mL
